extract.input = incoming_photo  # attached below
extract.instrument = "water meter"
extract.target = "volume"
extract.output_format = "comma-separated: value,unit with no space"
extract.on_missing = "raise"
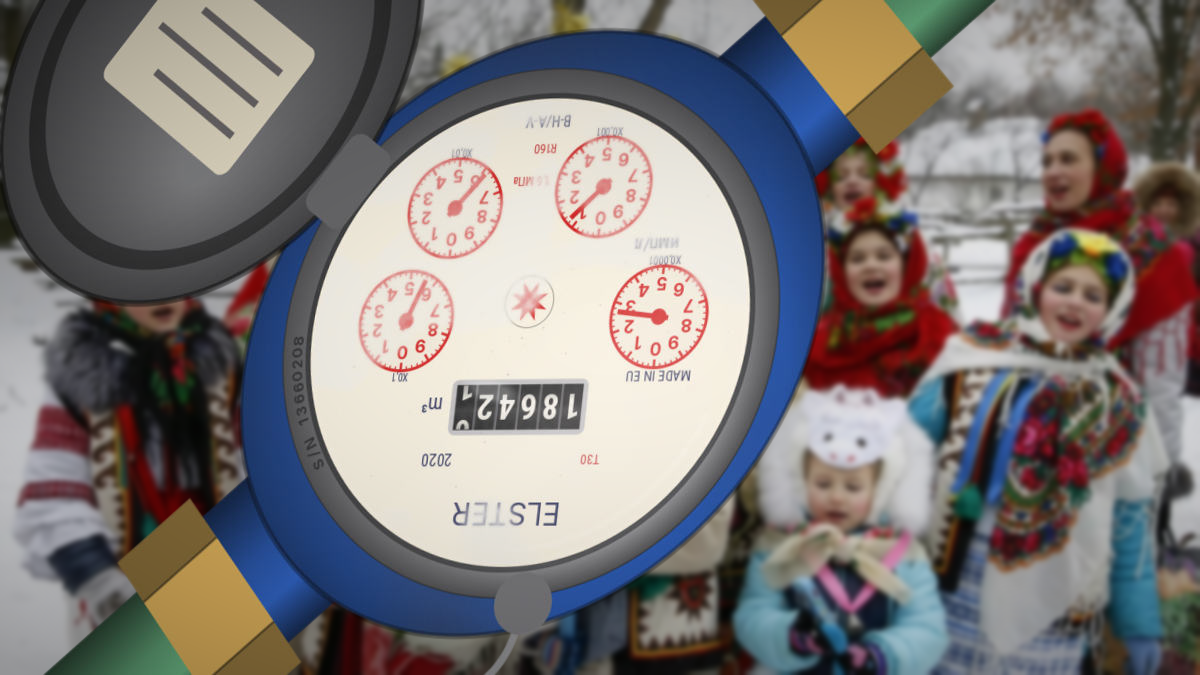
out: 186420.5612,m³
